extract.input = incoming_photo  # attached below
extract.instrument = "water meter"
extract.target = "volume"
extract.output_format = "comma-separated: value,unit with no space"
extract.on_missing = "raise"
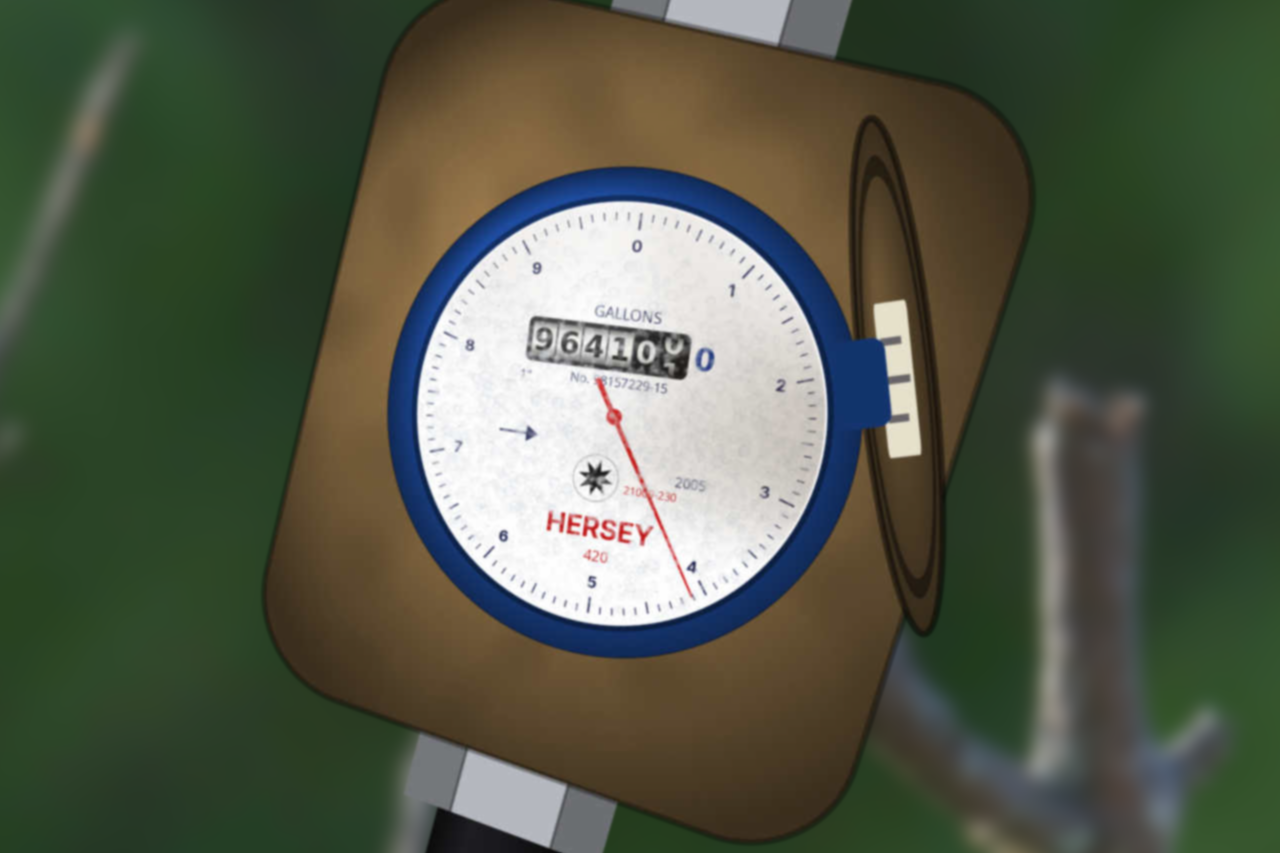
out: 9641004.1,gal
